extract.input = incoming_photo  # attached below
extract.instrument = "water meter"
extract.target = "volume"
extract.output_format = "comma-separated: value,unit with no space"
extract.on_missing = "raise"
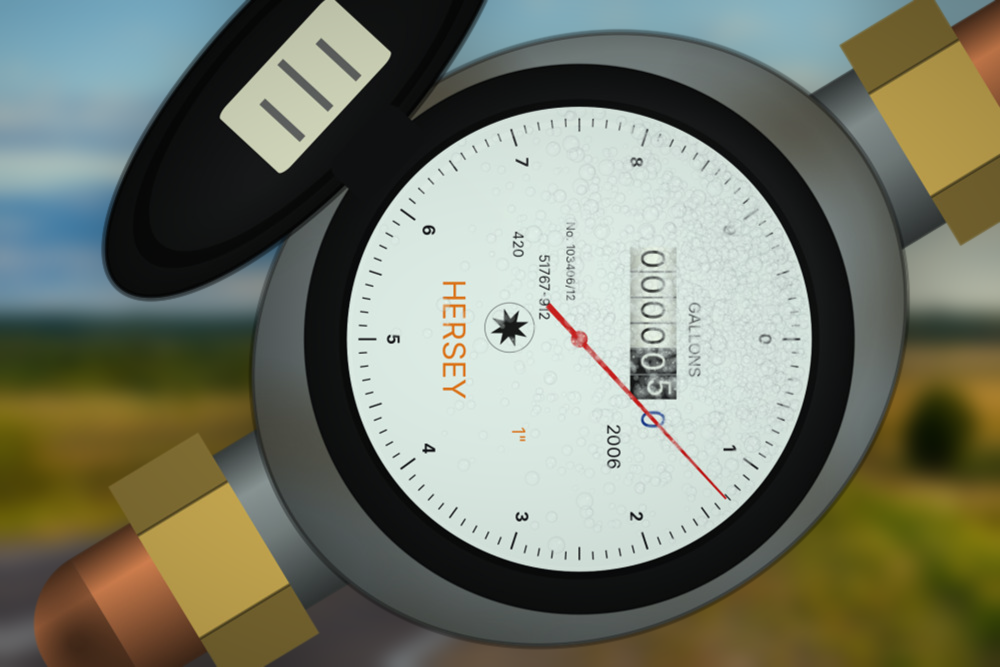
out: 51.3,gal
